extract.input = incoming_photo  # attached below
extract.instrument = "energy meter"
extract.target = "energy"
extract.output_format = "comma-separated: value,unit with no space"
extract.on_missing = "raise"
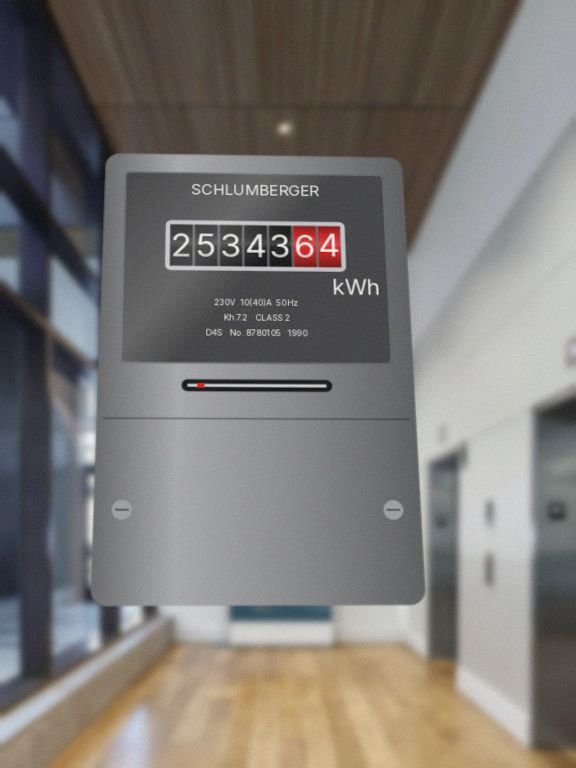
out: 25343.64,kWh
